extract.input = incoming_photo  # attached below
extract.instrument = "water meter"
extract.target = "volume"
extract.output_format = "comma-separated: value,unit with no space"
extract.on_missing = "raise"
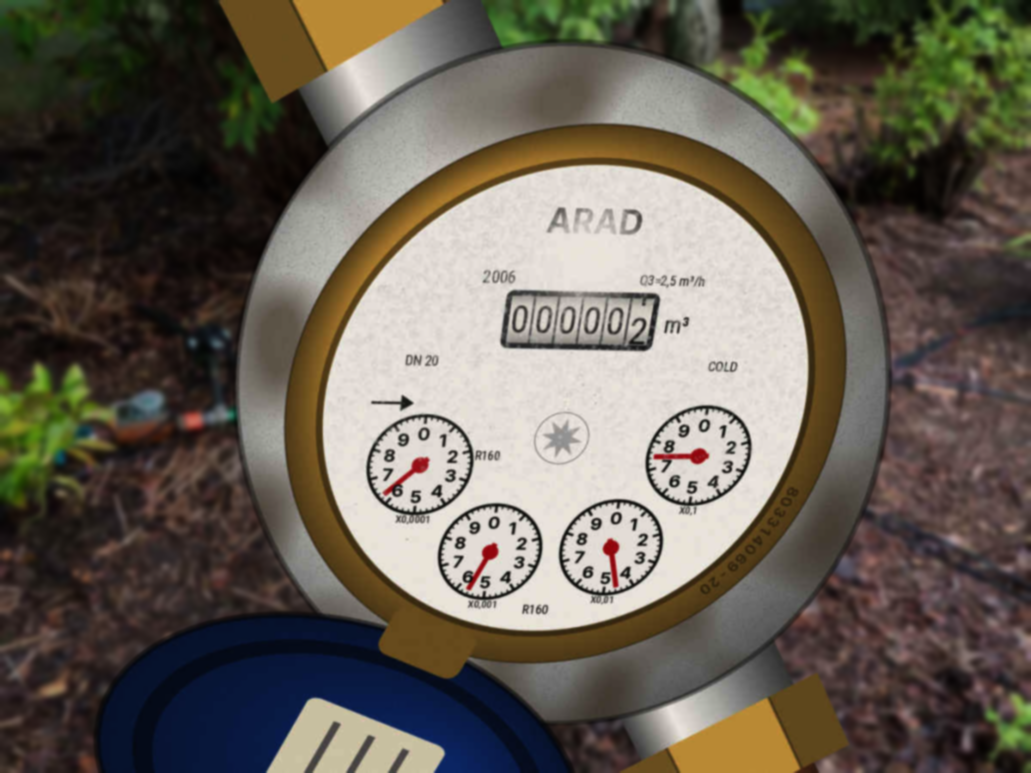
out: 1.7456,m³
